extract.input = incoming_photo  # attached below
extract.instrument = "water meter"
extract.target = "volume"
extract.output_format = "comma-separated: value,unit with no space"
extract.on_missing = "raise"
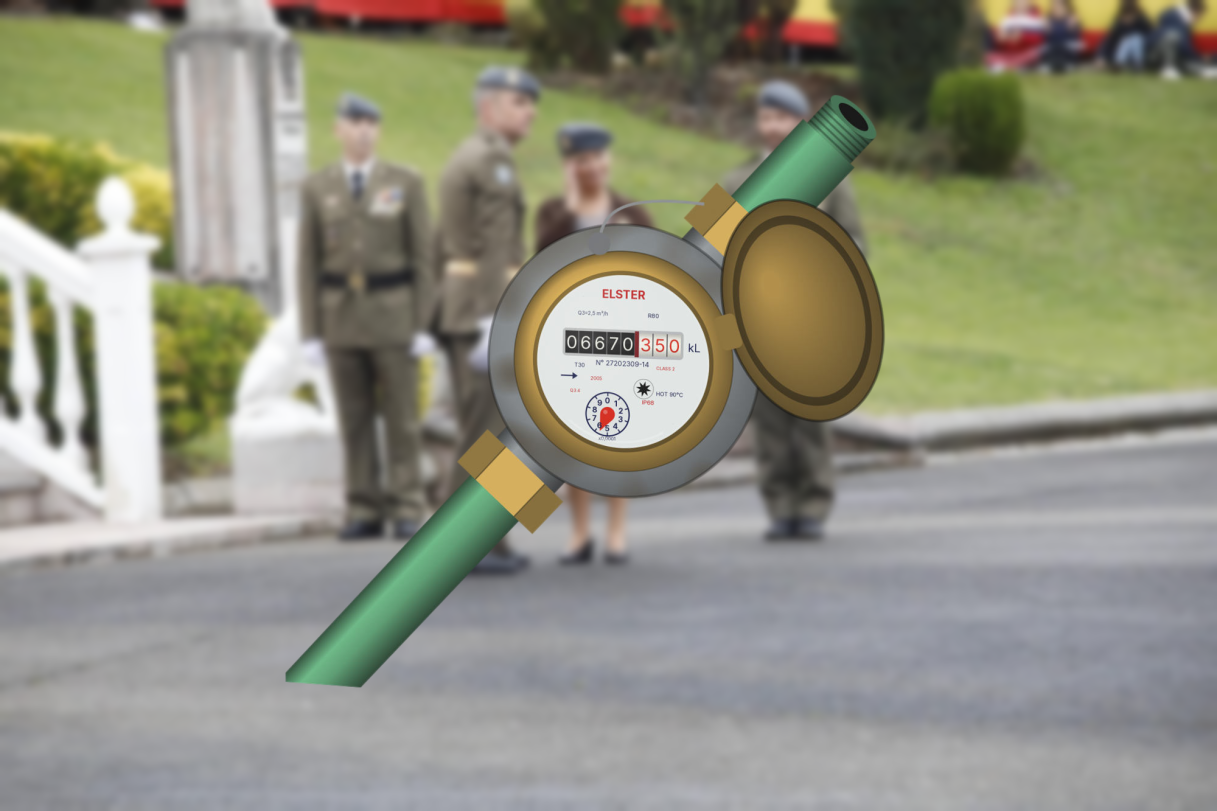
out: 6670.3505,kL
